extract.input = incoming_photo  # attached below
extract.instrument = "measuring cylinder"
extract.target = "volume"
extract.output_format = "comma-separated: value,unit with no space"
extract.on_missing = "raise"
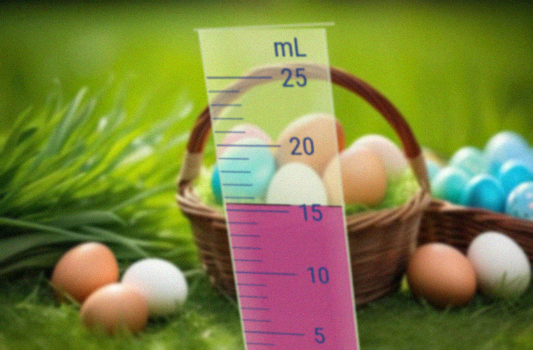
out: 15.5,mL
